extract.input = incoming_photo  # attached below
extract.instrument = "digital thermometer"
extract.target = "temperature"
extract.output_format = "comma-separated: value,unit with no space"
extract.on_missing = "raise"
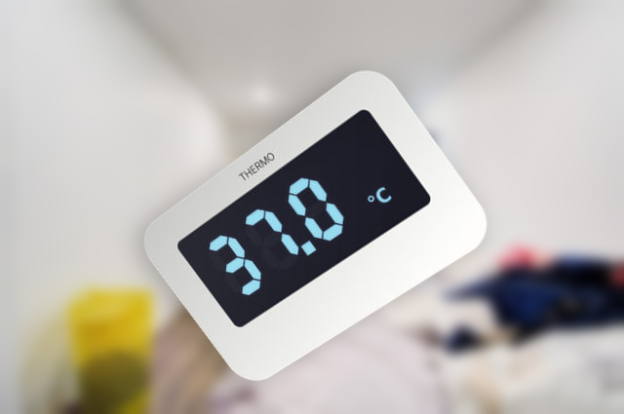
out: 37.0,°C
